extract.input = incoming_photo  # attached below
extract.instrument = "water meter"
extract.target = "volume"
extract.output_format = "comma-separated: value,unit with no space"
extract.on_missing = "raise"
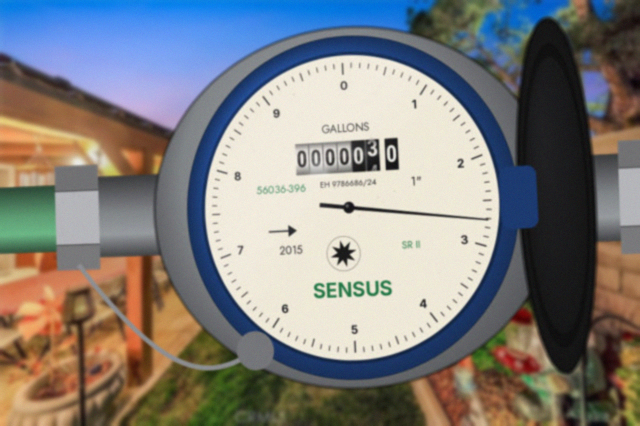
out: 32.7,gal
